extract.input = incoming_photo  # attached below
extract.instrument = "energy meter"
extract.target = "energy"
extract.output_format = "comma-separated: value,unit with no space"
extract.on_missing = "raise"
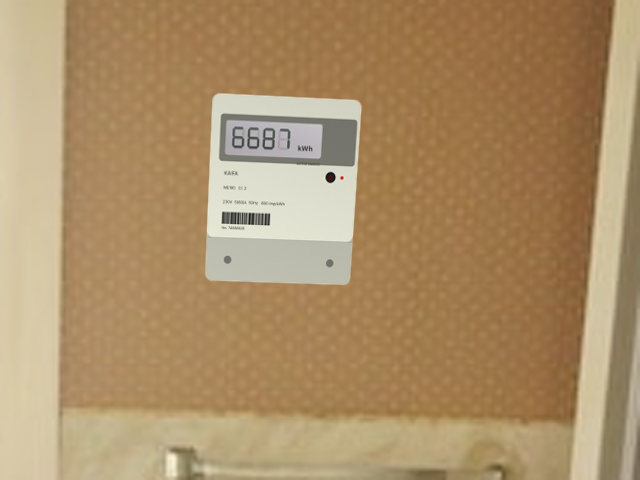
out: 6687,kWh
